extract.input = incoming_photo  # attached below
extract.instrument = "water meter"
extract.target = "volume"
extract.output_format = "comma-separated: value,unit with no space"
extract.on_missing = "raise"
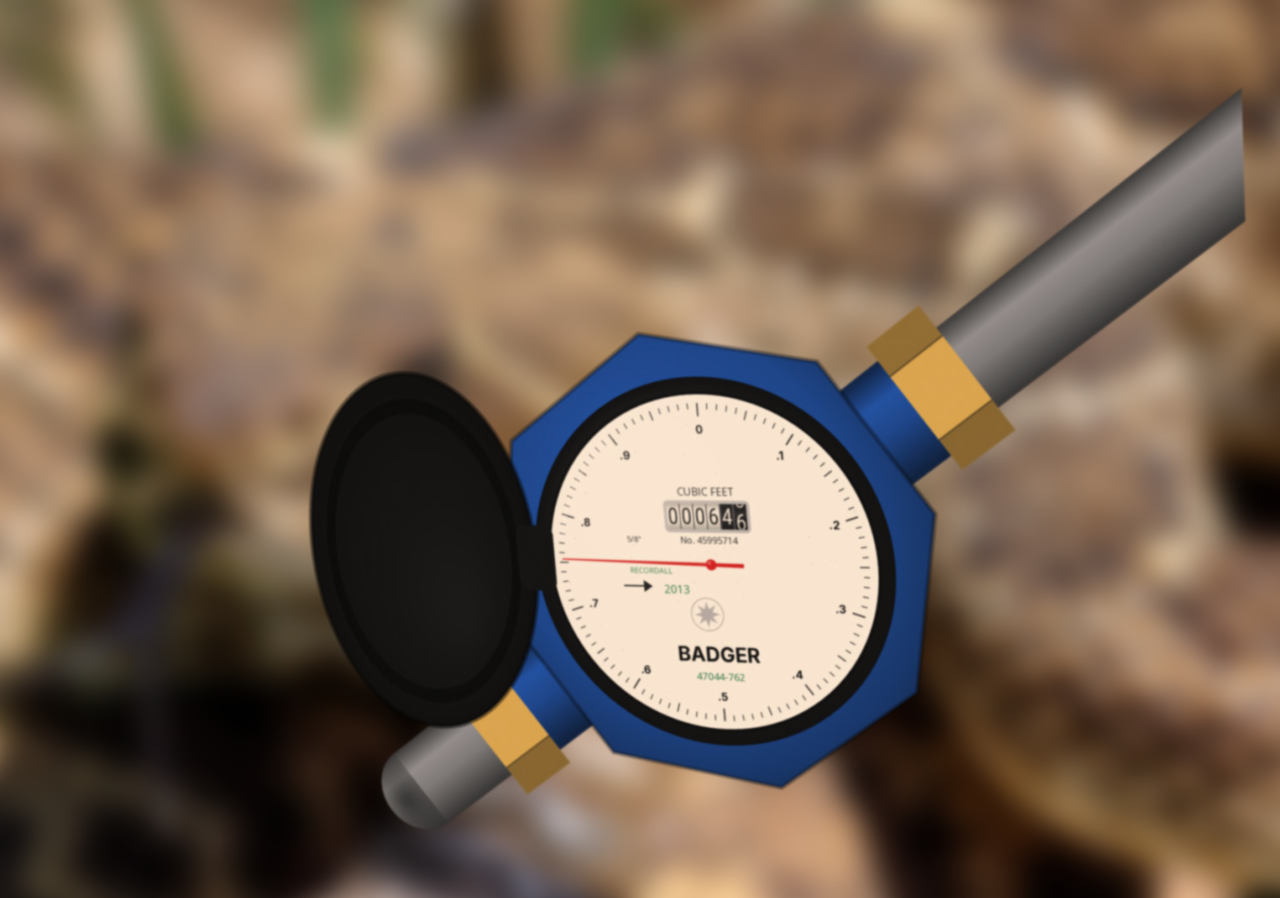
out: 645.75,ft³
